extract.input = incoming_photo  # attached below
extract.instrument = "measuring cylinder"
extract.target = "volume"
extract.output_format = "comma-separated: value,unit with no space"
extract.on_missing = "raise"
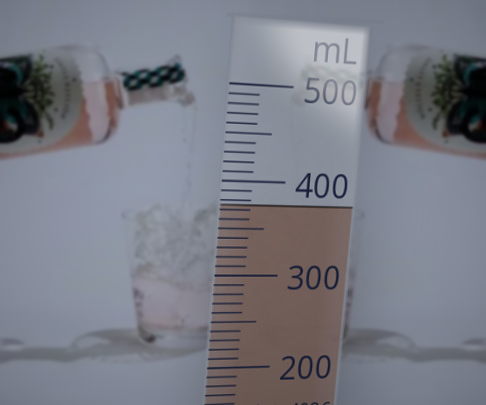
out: 375,mL
